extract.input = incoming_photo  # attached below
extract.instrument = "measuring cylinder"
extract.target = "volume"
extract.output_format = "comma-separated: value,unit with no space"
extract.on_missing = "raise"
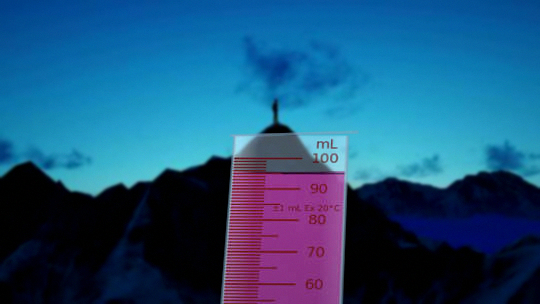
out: 95,mL
